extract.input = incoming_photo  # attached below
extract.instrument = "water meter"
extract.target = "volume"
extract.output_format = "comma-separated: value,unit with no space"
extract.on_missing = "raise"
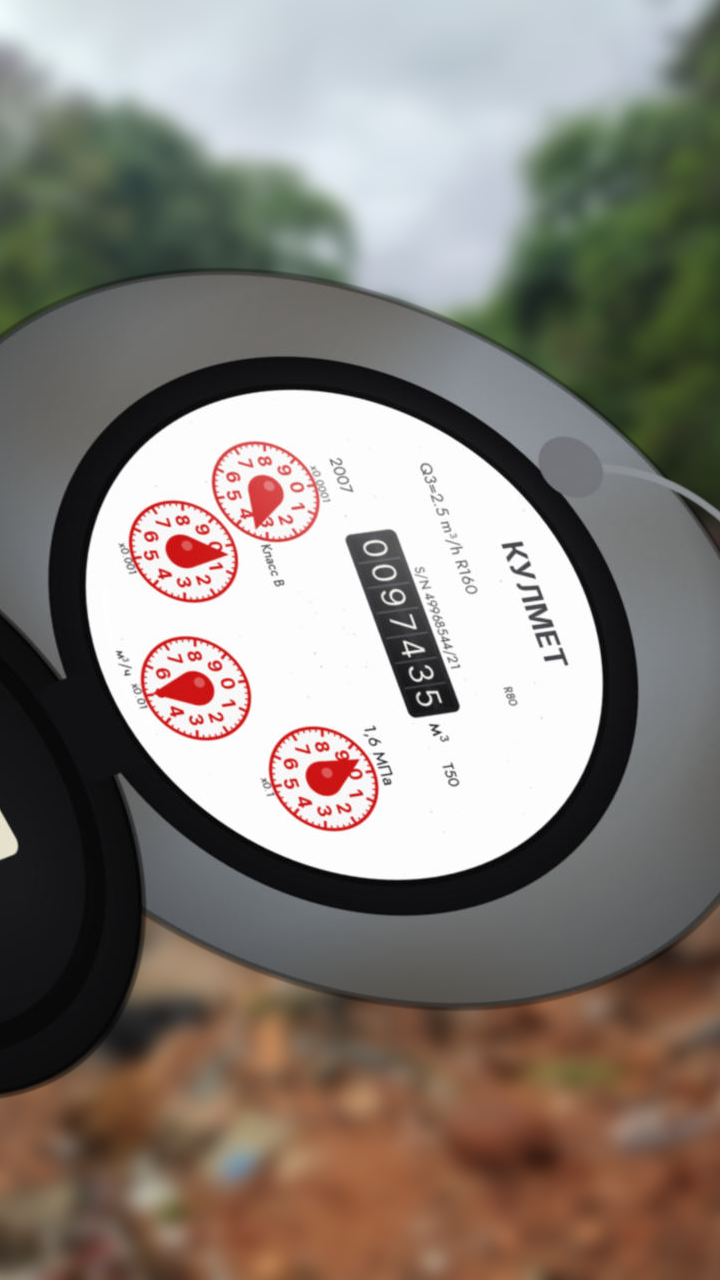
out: 97434.9503,m³
